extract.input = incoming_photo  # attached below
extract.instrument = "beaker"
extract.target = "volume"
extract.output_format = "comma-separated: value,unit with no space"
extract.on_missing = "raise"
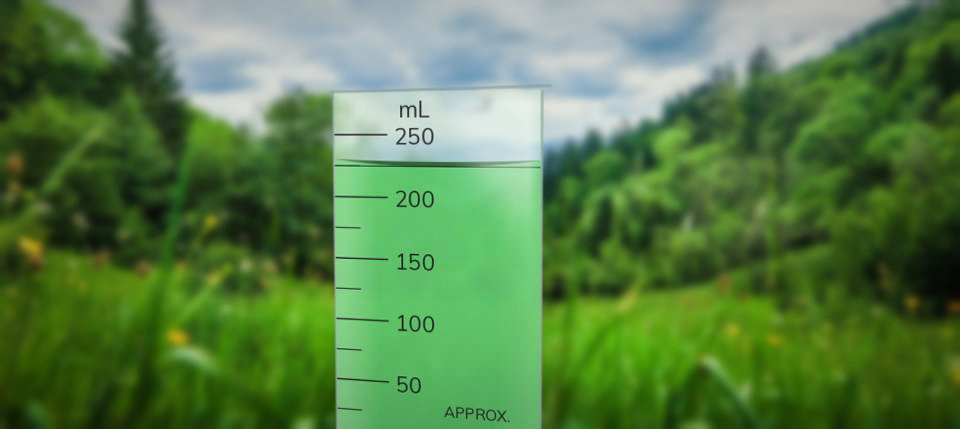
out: 225,mL
